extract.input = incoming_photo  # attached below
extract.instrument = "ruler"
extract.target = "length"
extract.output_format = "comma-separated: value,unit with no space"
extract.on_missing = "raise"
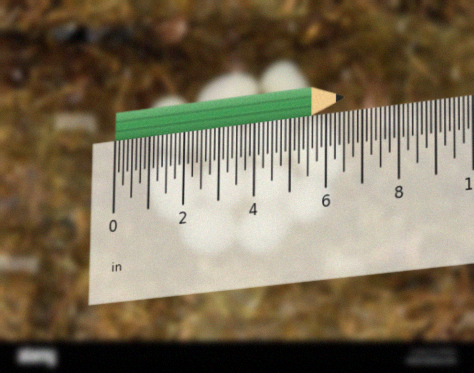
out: 6.5,in
